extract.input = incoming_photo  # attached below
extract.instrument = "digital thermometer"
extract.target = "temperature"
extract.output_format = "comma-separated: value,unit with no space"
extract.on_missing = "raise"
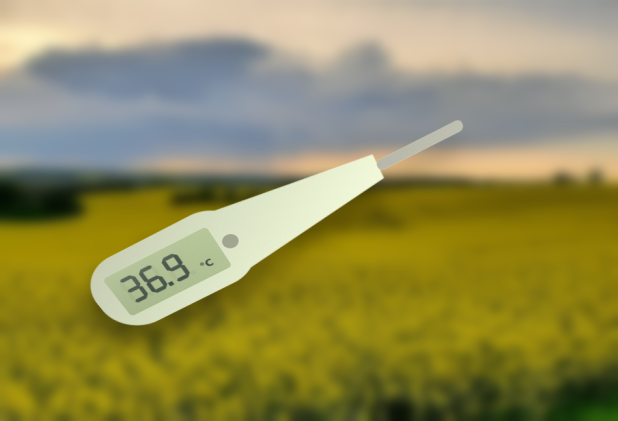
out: 36.9,°C
